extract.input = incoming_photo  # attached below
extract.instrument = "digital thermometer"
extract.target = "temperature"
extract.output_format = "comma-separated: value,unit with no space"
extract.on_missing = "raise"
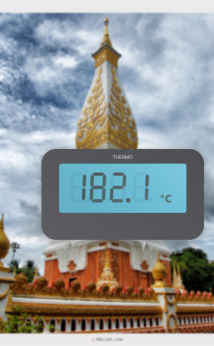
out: 182.1,°C
